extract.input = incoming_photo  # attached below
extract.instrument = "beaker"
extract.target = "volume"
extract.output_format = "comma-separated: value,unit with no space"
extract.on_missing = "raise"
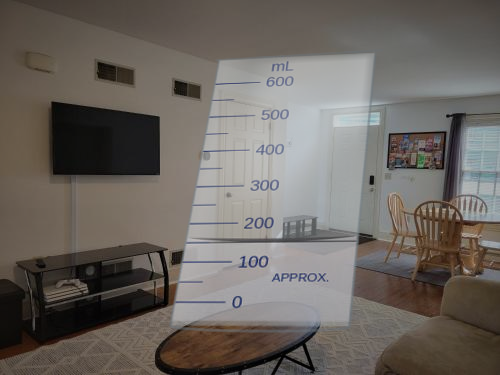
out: 150,mL
